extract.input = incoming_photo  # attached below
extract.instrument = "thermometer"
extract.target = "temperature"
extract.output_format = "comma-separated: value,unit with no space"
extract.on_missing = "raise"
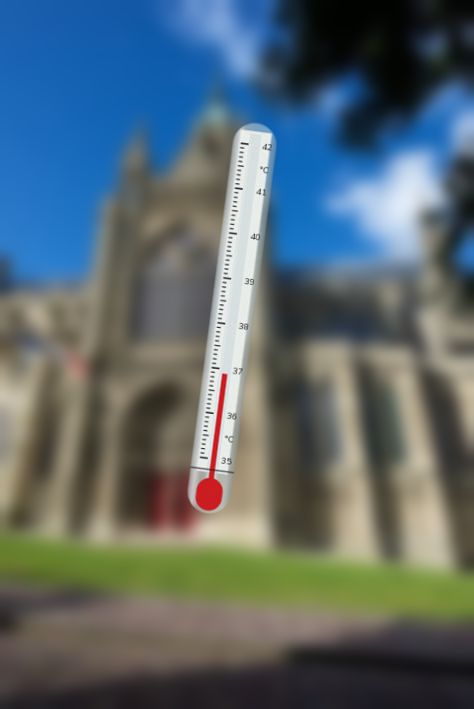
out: 36.9,°C
